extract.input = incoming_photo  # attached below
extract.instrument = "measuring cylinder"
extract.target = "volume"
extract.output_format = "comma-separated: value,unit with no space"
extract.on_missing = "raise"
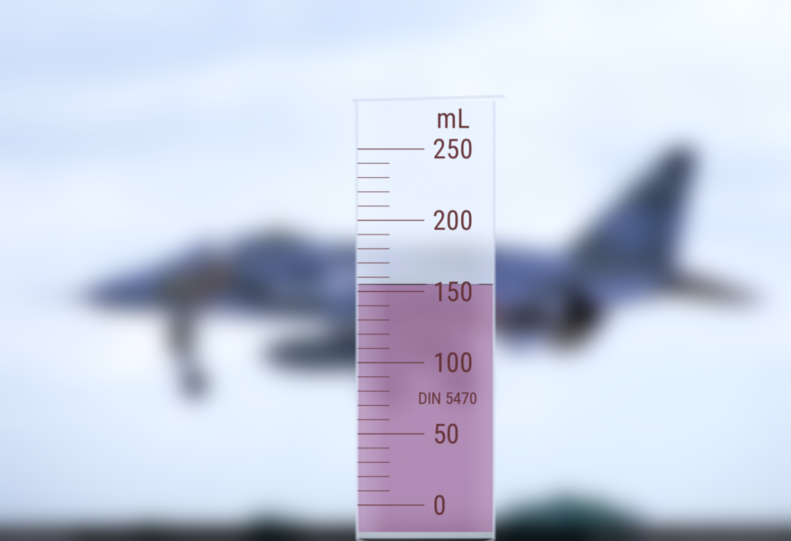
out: 155,mL
